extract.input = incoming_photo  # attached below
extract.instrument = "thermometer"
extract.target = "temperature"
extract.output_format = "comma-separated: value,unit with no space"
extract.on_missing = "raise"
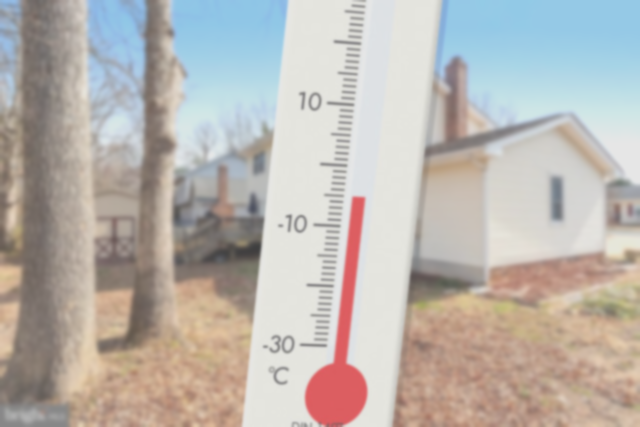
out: -5,°C
